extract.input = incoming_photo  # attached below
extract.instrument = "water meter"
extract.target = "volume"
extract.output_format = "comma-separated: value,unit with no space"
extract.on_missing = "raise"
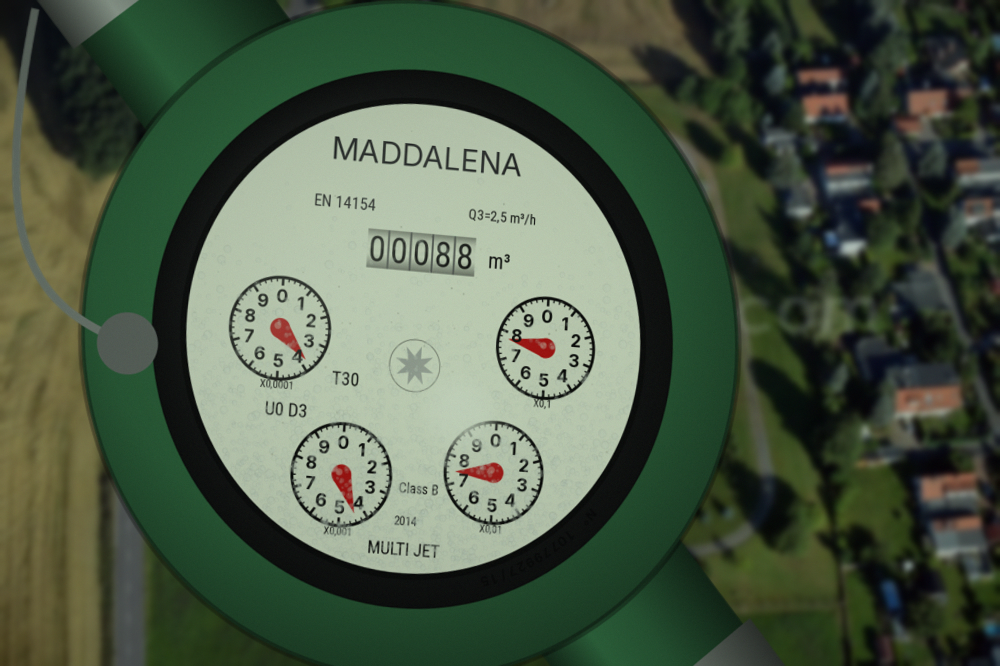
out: 88.7743,m³
